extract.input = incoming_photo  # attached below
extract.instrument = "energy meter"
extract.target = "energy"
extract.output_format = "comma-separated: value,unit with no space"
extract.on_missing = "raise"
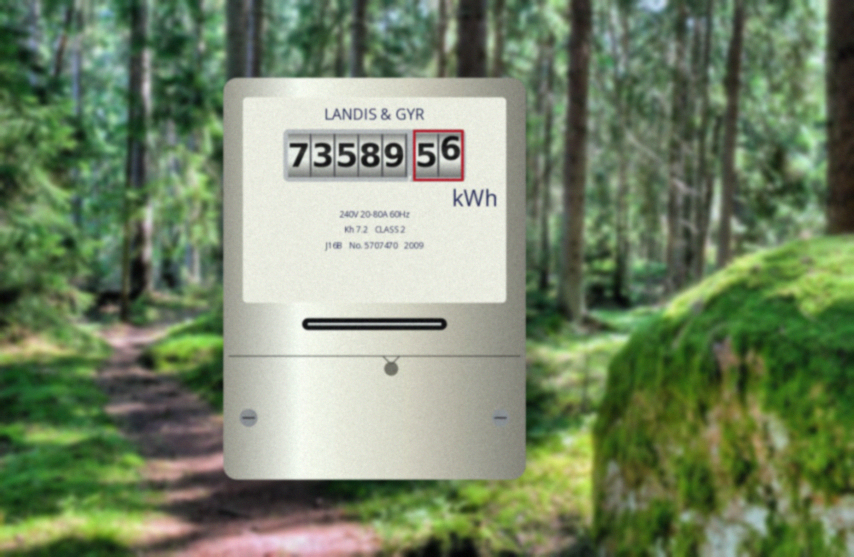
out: 73589.56,kWh
